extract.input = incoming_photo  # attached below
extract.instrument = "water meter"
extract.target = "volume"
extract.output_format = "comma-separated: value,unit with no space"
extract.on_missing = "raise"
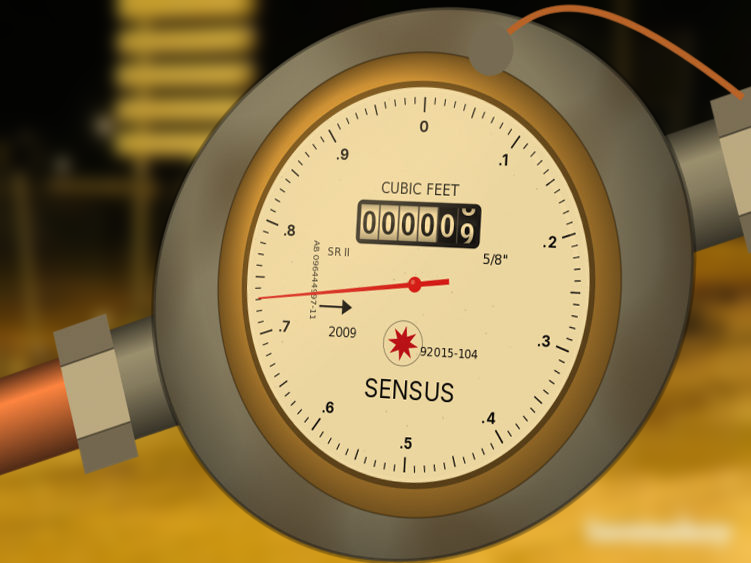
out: 8.73,ft³
